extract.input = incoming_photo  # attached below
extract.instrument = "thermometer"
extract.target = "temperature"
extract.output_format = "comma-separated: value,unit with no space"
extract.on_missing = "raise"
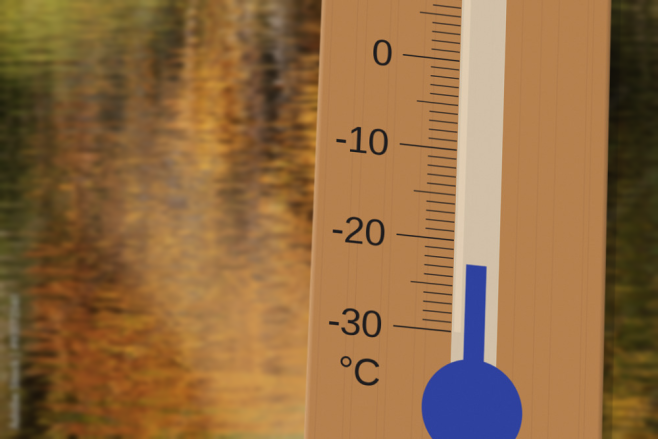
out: -22.5,°C
